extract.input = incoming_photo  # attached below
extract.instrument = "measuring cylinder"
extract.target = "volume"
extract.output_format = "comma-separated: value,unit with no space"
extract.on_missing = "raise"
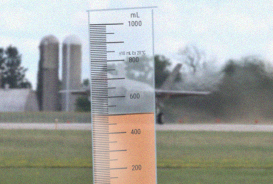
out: 500,mL
